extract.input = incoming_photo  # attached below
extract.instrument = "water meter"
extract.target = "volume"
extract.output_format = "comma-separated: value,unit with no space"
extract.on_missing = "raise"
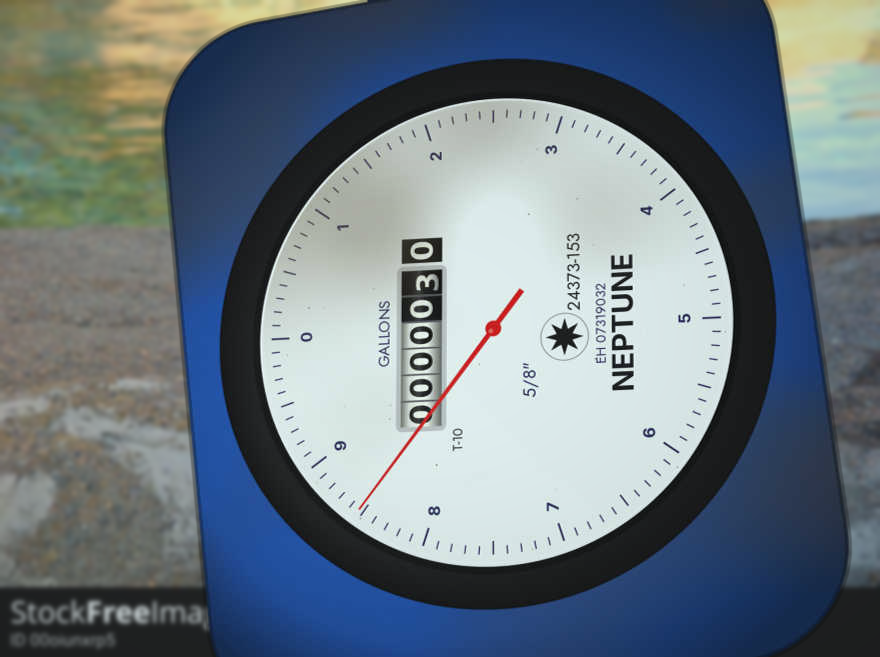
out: 28.5,gal
